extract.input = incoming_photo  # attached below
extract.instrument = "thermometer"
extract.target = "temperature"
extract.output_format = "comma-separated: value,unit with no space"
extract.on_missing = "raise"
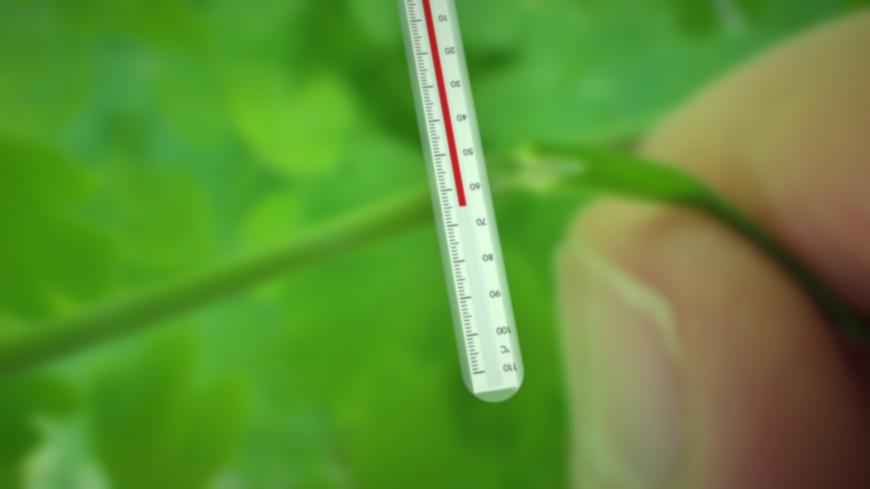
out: 65,°C
